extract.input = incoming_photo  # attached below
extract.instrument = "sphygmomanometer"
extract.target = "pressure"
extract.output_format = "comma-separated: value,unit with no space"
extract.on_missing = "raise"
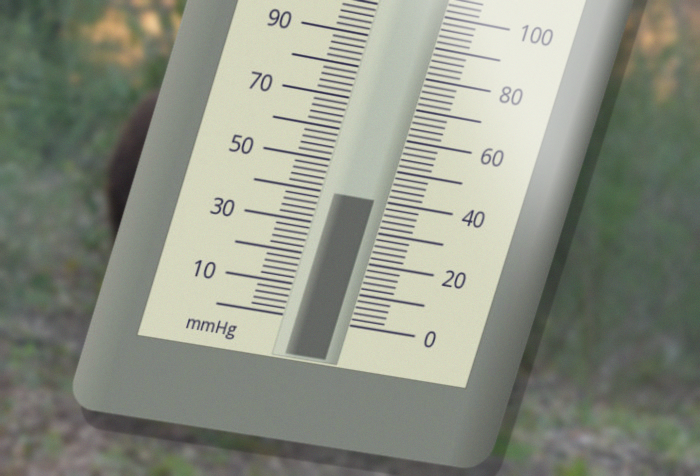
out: 40,mmHg
